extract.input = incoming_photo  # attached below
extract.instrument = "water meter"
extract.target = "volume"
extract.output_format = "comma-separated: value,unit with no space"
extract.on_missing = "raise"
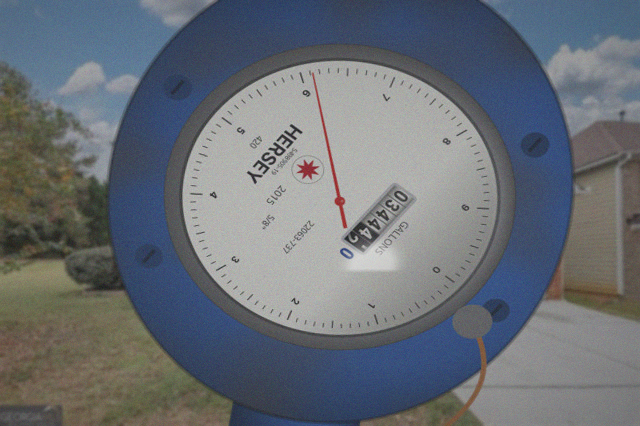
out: 344416.1,gal
